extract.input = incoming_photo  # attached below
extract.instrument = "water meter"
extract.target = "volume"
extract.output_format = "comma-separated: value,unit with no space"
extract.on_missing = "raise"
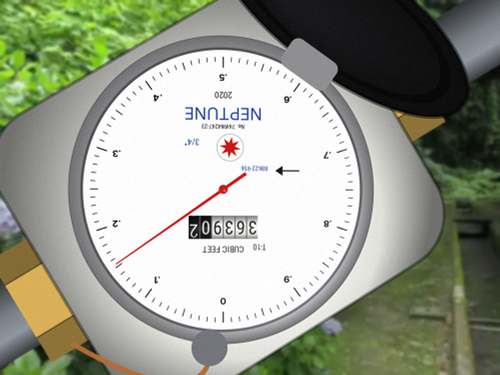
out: 363902.15,ft³
